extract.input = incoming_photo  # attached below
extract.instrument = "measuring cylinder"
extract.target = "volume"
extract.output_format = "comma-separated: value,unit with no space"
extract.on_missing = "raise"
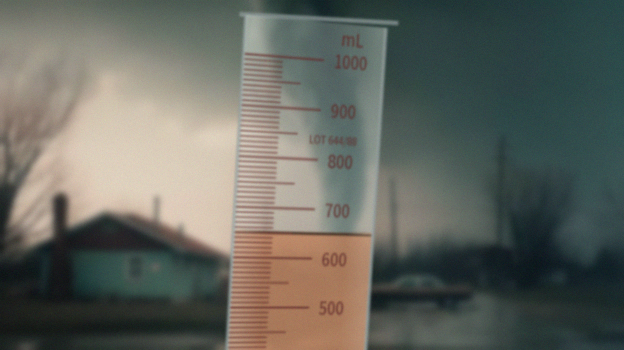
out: 650,mL
